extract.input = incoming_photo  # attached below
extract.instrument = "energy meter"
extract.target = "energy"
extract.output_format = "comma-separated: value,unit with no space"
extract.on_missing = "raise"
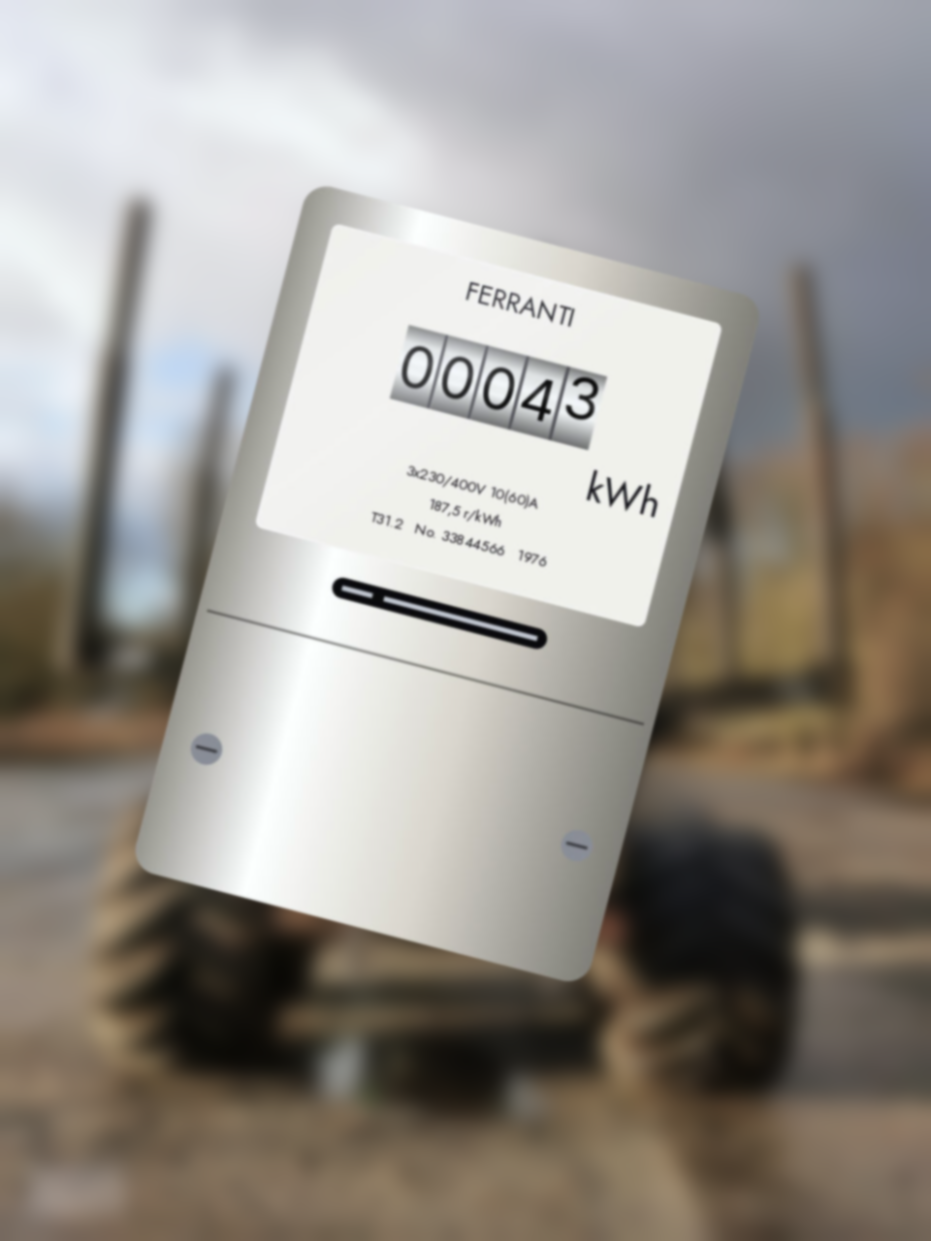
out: 43,kWh
